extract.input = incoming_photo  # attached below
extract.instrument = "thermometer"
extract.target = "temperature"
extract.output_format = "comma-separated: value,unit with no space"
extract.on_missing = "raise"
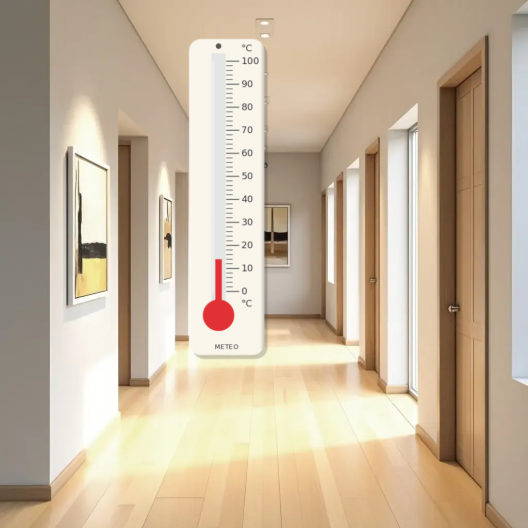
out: 14,°C
